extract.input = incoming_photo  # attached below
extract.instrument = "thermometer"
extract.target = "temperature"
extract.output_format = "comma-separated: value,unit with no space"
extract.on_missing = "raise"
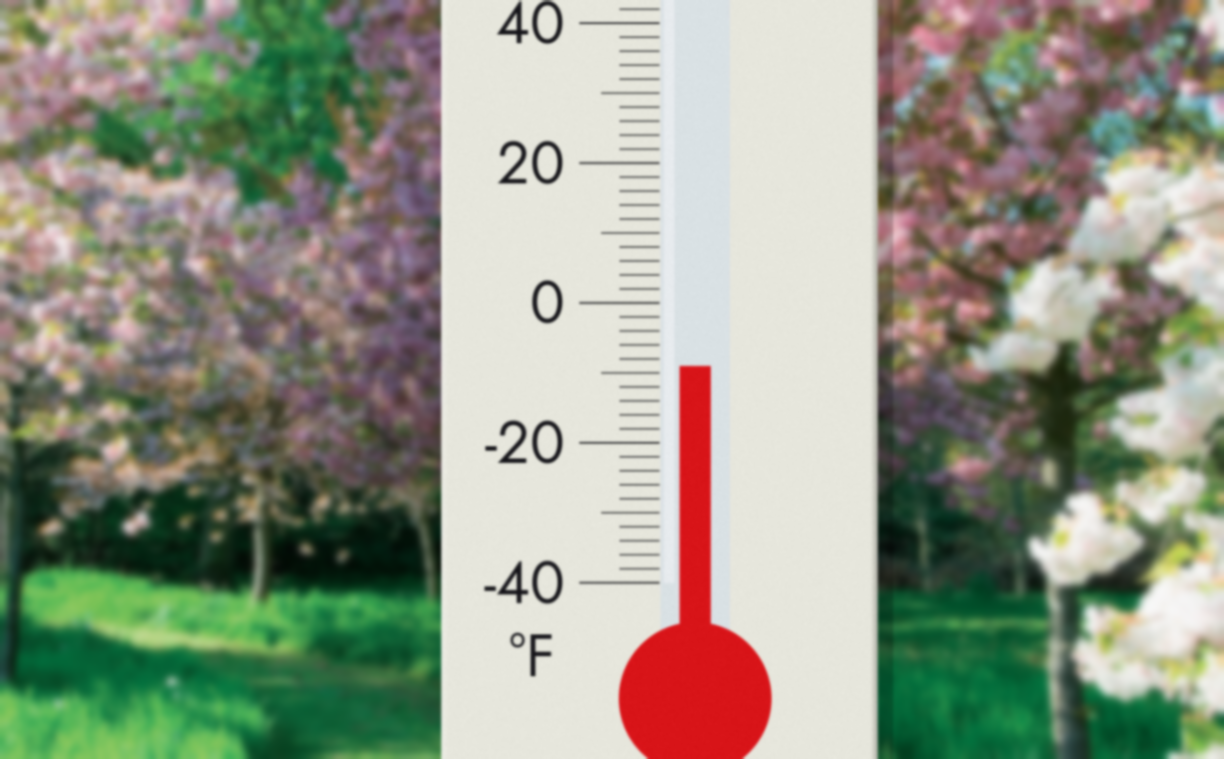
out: -9,°F
